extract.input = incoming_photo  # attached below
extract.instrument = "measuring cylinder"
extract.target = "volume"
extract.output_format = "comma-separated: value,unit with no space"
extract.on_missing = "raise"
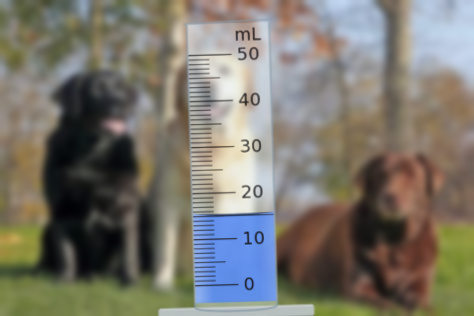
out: 15,mL
